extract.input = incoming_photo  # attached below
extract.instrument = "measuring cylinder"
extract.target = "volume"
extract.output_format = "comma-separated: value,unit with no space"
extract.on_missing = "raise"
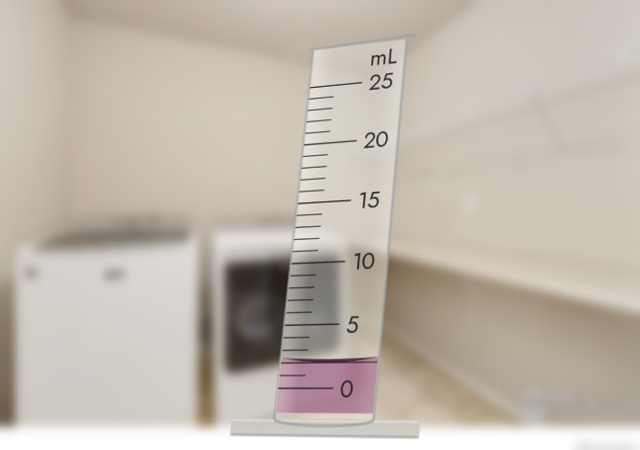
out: 2,mL
